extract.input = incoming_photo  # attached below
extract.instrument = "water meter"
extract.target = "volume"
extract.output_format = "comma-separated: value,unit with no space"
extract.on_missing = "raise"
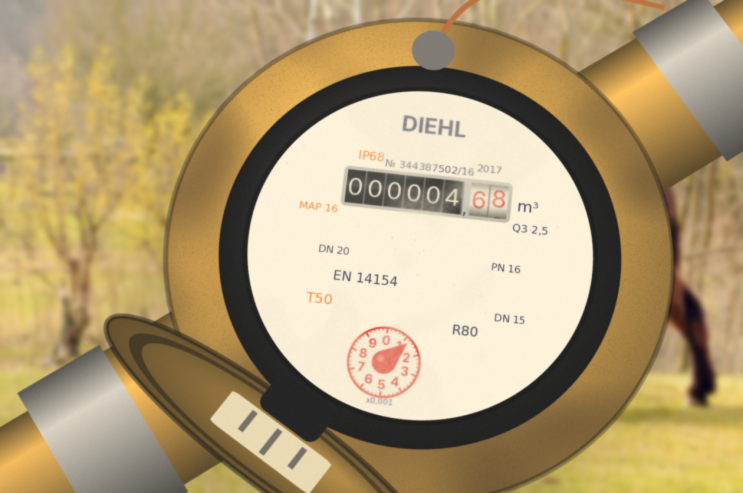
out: 4.681,m³
